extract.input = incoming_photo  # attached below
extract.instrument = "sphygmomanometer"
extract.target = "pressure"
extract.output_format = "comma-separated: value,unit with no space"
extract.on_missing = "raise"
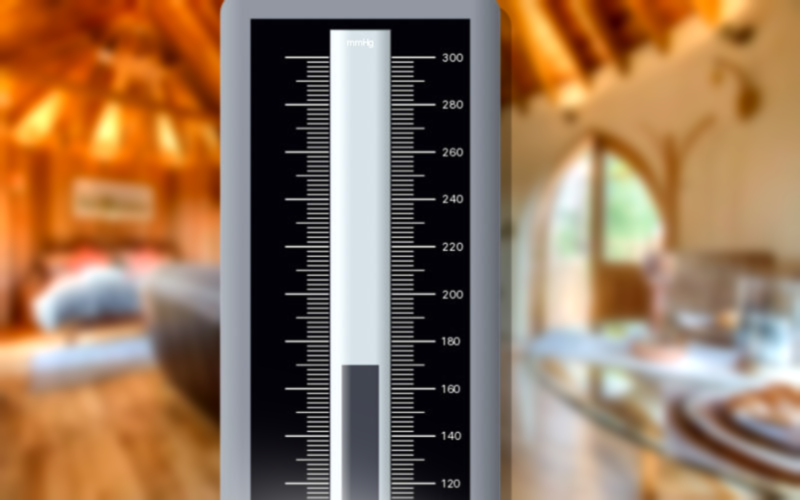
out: 170,mmHg
